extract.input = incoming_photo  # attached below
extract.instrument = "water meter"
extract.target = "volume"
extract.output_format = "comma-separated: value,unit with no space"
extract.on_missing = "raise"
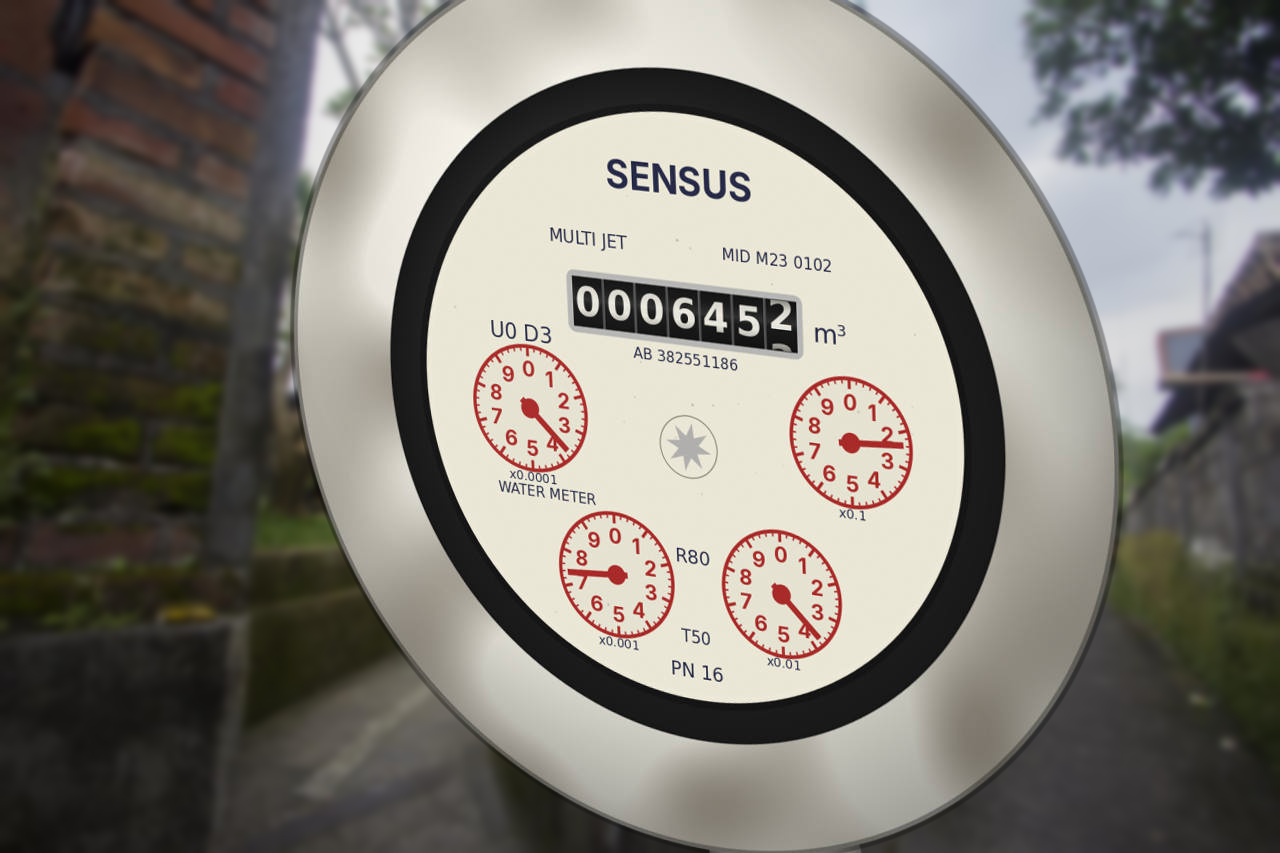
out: 6452.2373,m³
